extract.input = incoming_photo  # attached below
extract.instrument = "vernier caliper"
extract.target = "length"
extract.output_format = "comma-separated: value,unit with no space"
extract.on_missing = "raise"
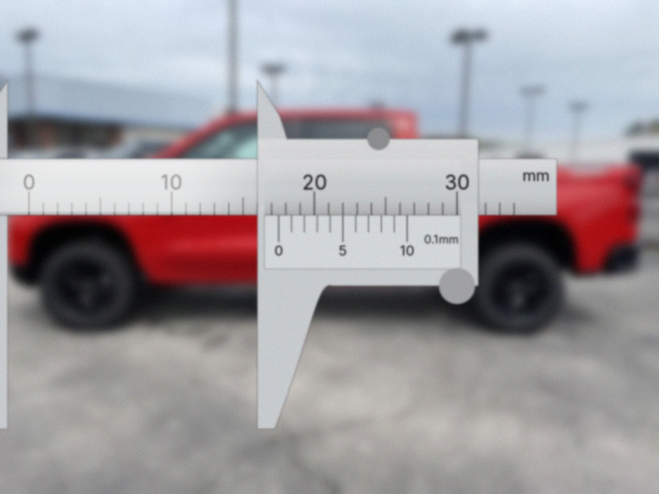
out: 17.5,mm
